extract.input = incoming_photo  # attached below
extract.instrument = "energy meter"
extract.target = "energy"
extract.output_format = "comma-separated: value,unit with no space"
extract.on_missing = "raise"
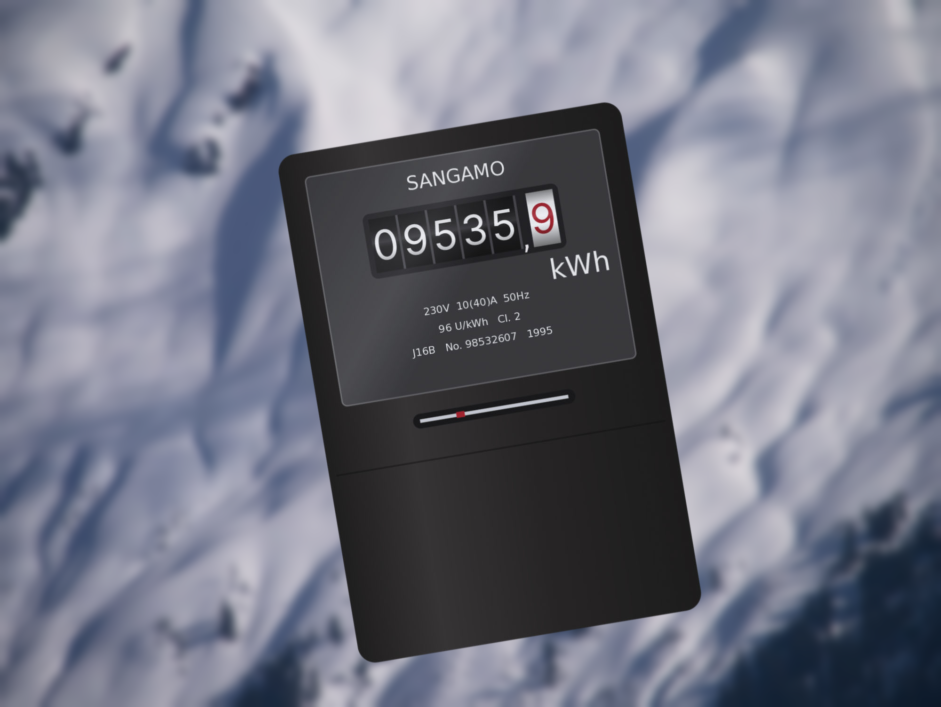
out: 9535.9,kWh
